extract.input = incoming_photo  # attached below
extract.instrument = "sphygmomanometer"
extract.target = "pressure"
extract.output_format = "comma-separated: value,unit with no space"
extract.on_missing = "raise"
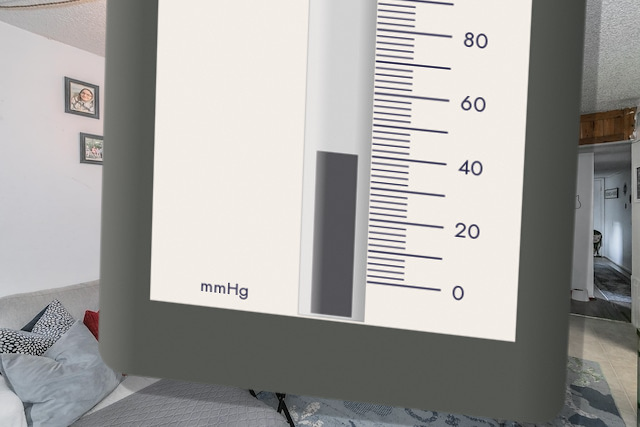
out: 40,mmHg
